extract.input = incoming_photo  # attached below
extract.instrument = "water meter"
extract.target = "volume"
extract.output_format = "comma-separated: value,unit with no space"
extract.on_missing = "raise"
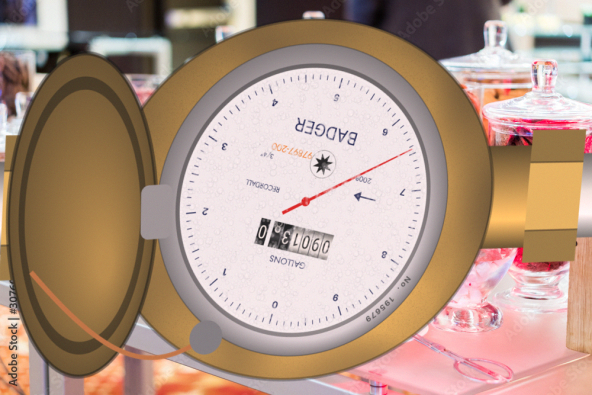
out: 901376.4,gal
